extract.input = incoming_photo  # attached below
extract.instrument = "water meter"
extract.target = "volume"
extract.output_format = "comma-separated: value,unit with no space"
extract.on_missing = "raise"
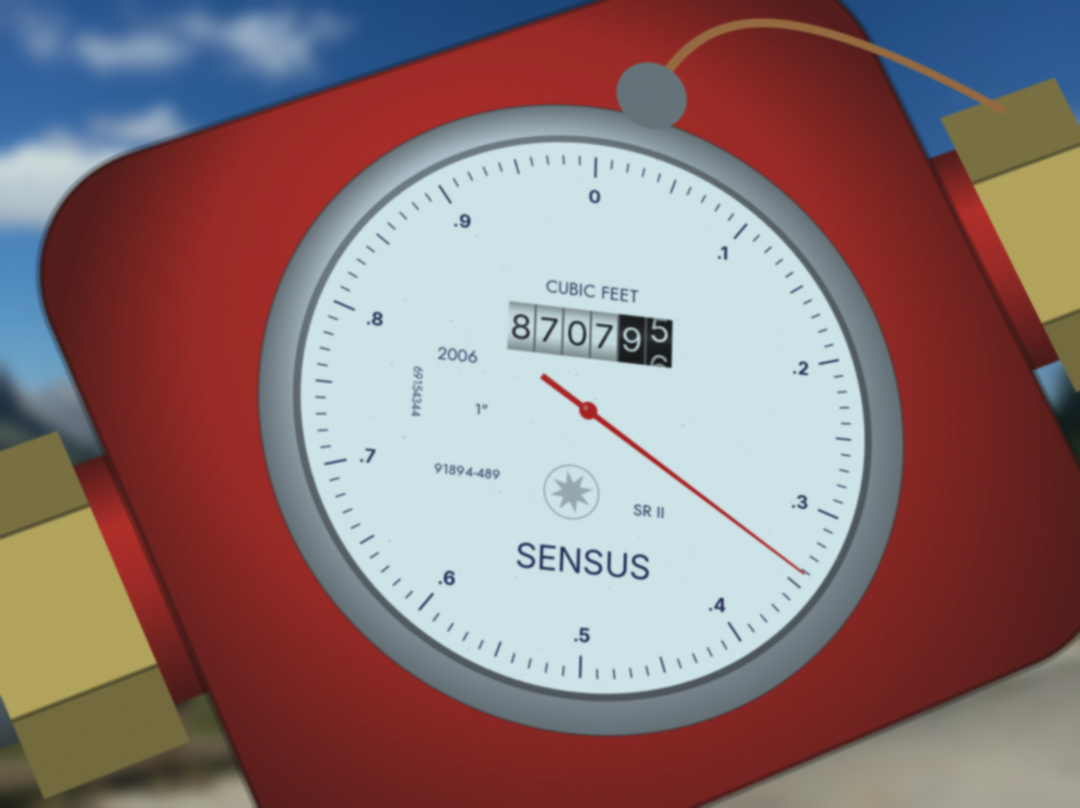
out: 870795.34,ft³
